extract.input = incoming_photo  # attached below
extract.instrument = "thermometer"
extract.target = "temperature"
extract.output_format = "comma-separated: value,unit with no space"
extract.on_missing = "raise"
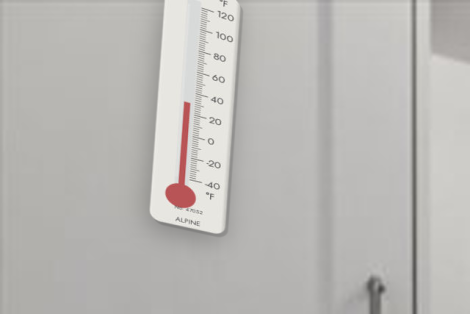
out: 30,°F
